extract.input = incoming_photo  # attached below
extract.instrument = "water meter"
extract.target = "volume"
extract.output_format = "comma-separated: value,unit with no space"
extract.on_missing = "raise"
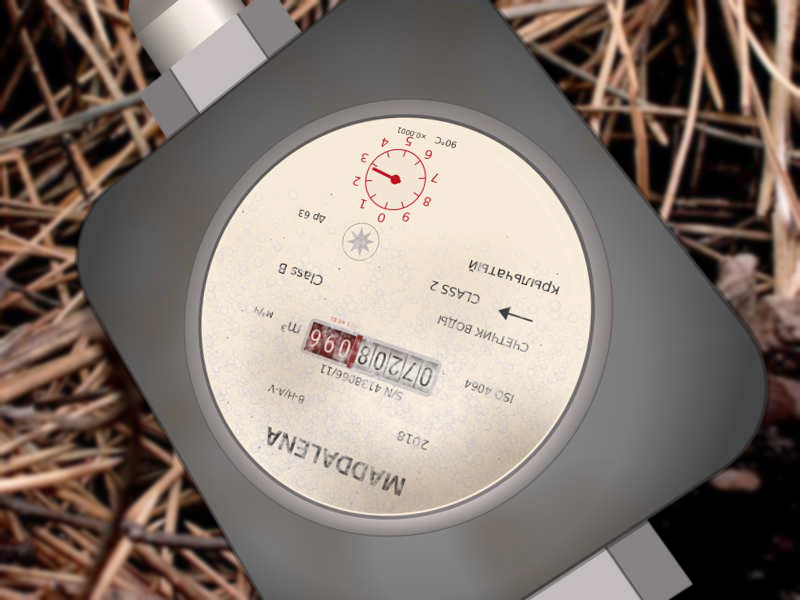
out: 7208.0962,m³
